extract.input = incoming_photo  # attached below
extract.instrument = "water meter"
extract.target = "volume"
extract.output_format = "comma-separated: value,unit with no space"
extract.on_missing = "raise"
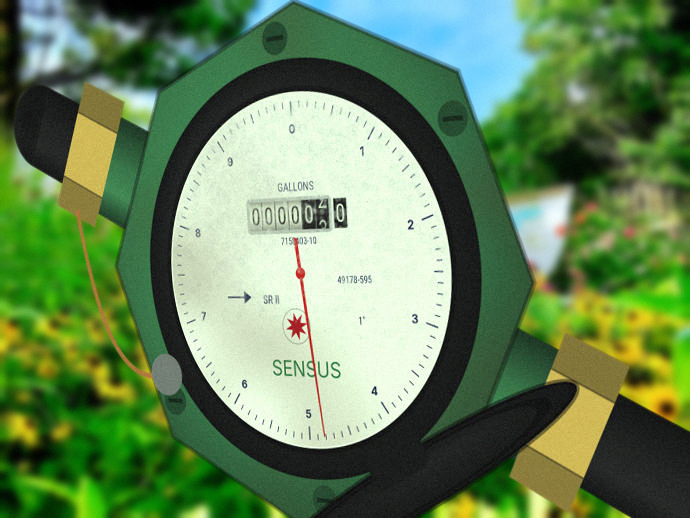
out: 24.8,gal
